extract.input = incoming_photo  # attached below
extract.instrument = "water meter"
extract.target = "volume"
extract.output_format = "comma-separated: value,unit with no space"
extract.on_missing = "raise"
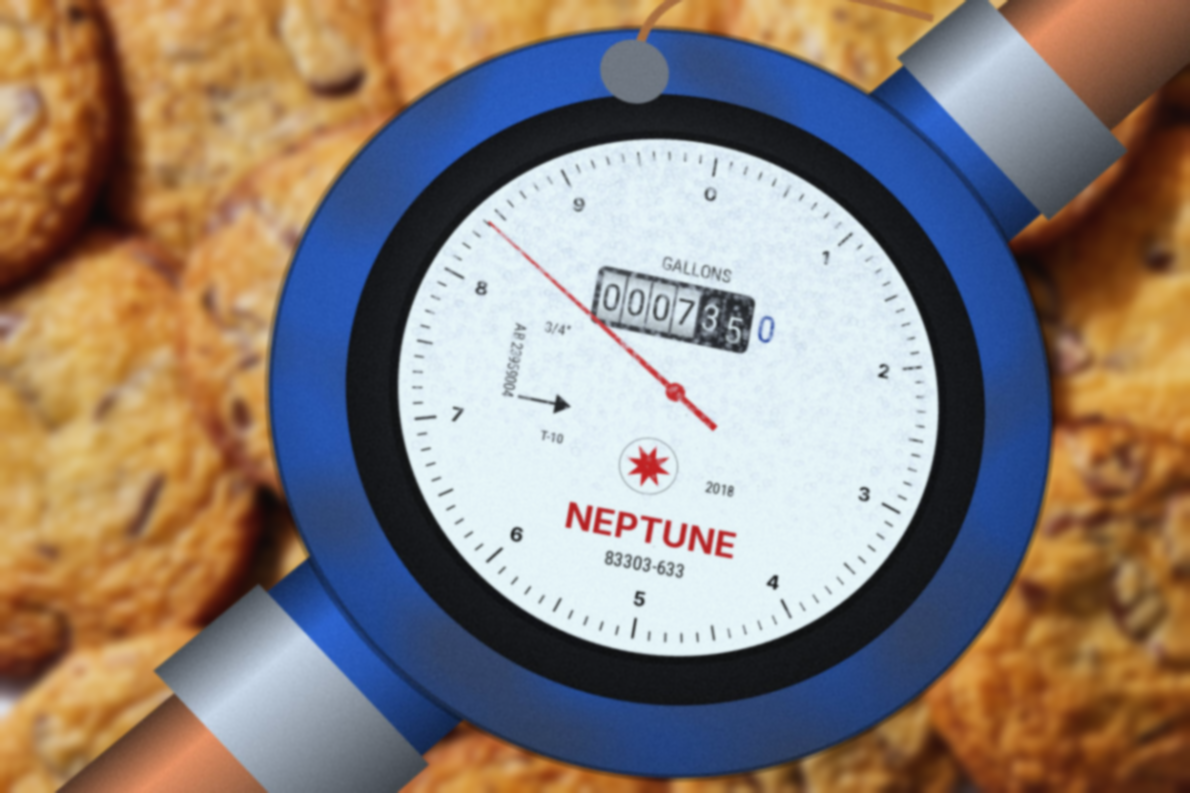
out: 7348.4,gal
